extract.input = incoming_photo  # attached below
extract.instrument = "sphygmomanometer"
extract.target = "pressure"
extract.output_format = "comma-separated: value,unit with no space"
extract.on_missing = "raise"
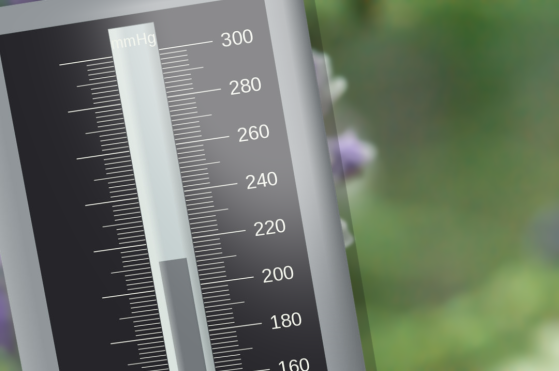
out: 212,mmHg
